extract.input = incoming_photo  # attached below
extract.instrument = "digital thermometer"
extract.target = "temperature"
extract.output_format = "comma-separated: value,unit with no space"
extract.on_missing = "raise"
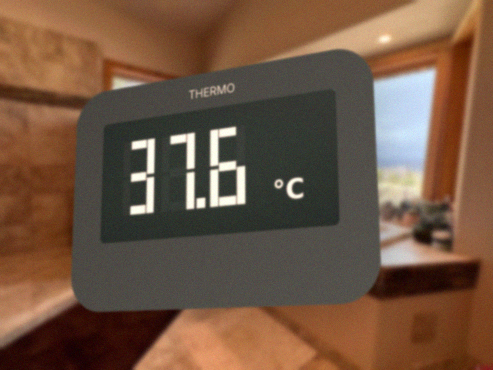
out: 37.6,°C
